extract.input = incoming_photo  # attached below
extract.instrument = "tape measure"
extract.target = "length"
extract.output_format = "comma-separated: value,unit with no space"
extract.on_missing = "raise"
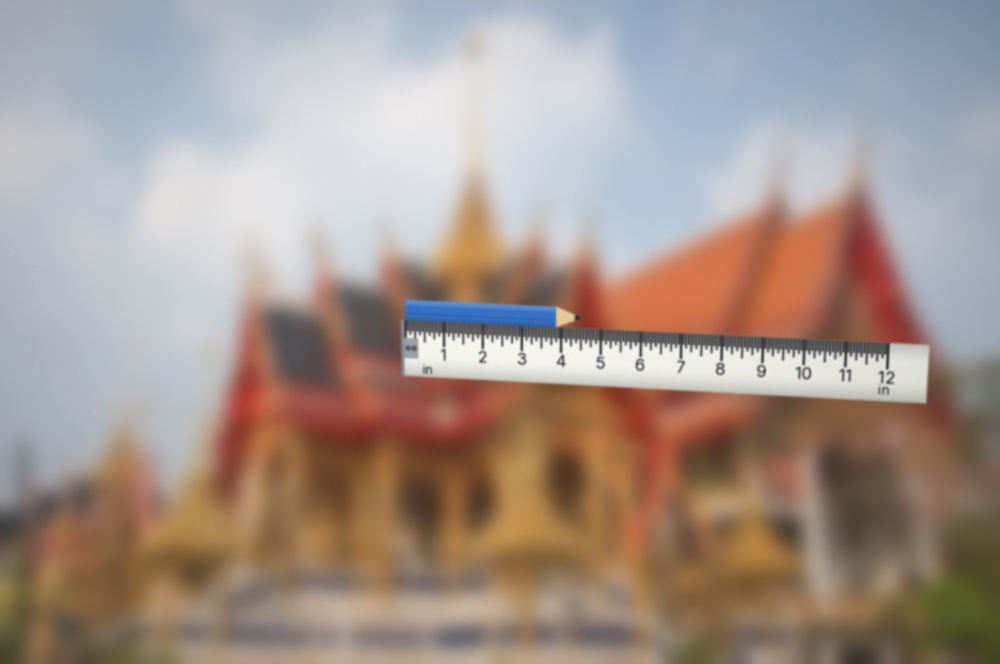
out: 4.5,in
